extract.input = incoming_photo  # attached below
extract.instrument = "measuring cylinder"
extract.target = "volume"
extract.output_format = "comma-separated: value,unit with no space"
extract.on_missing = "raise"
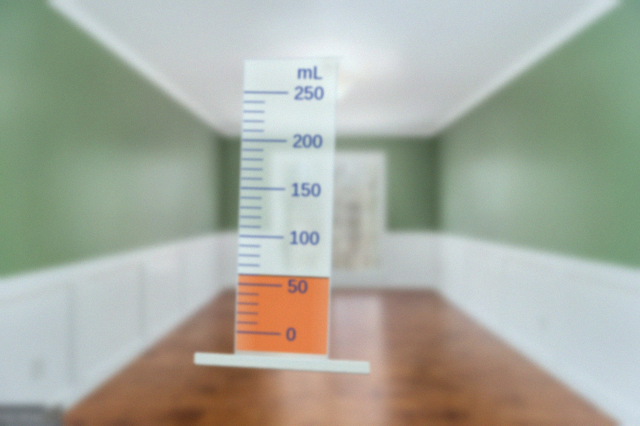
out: 60,mL
